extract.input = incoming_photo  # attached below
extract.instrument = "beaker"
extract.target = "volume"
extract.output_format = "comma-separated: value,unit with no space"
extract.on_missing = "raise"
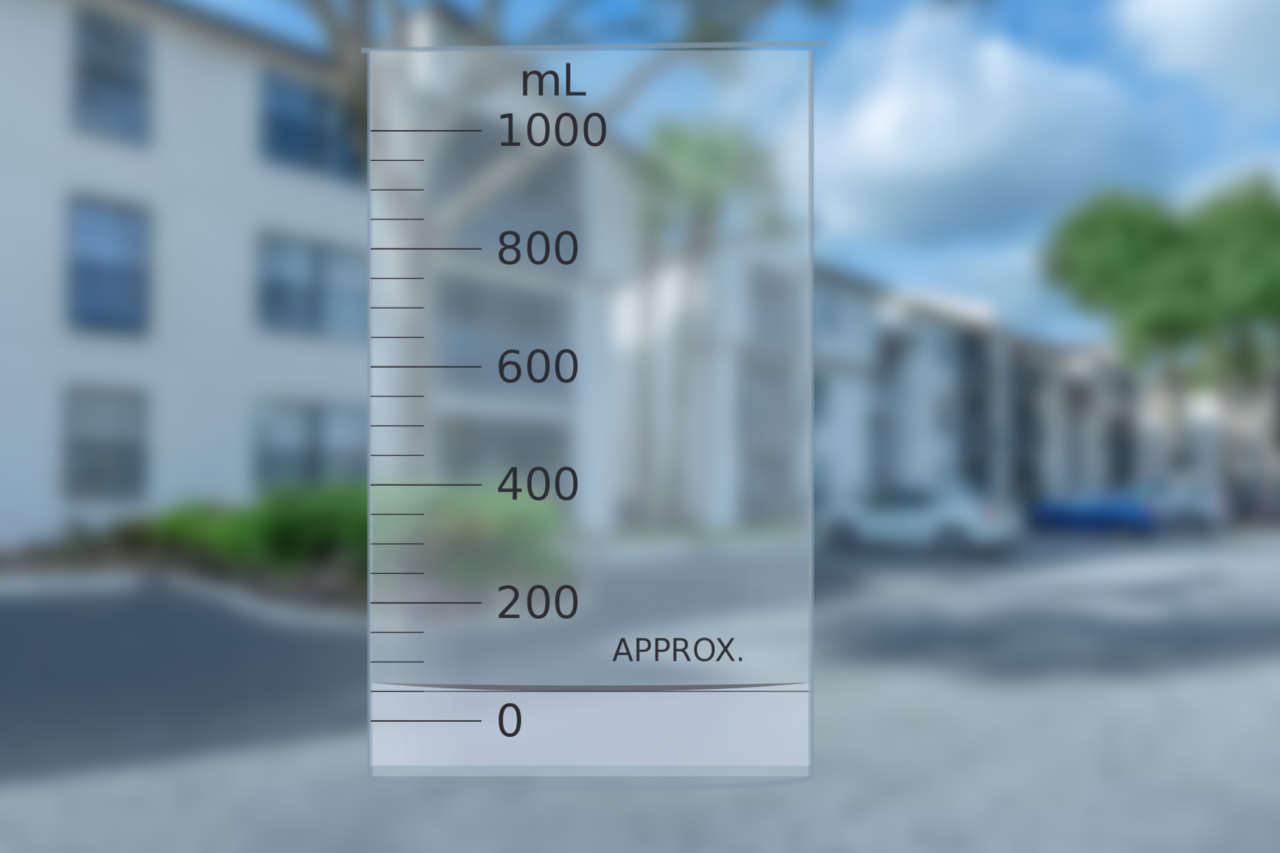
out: 50,mL
